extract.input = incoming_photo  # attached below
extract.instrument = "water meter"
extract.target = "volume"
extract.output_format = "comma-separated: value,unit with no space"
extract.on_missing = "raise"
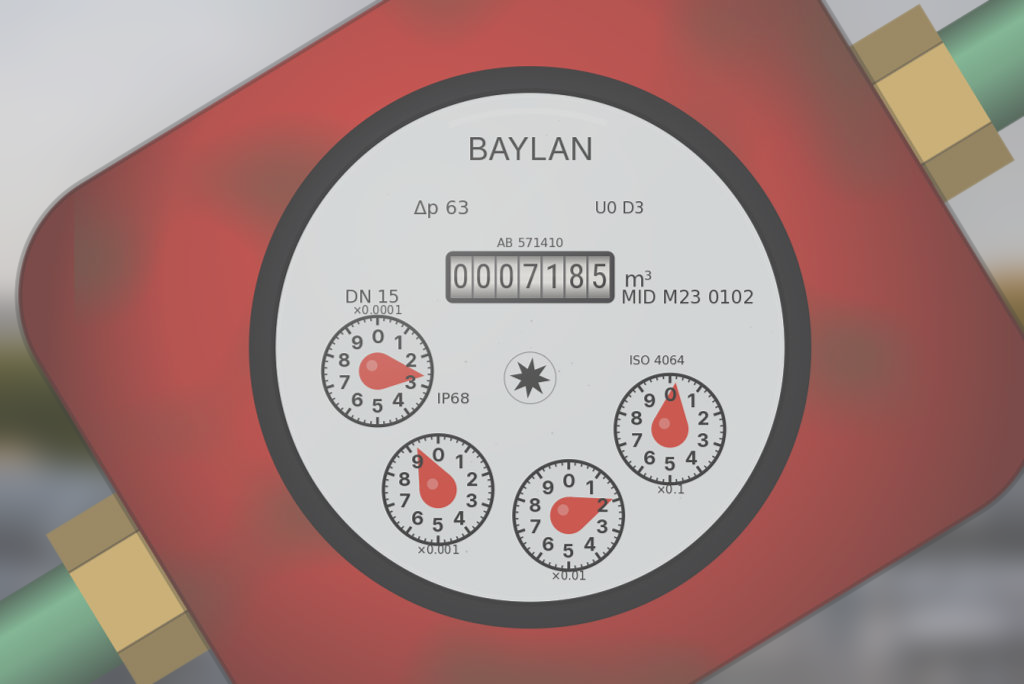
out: 7185.0192,m³
